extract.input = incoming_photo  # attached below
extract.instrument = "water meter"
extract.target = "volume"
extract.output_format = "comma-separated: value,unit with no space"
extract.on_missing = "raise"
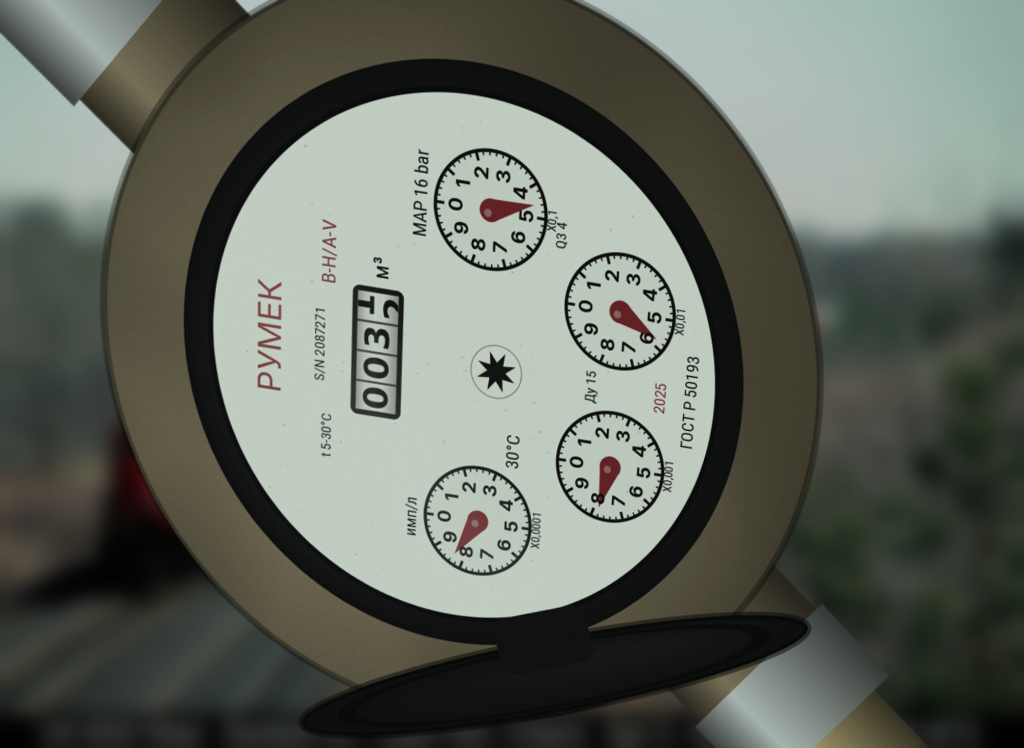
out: 31.4578,m³
